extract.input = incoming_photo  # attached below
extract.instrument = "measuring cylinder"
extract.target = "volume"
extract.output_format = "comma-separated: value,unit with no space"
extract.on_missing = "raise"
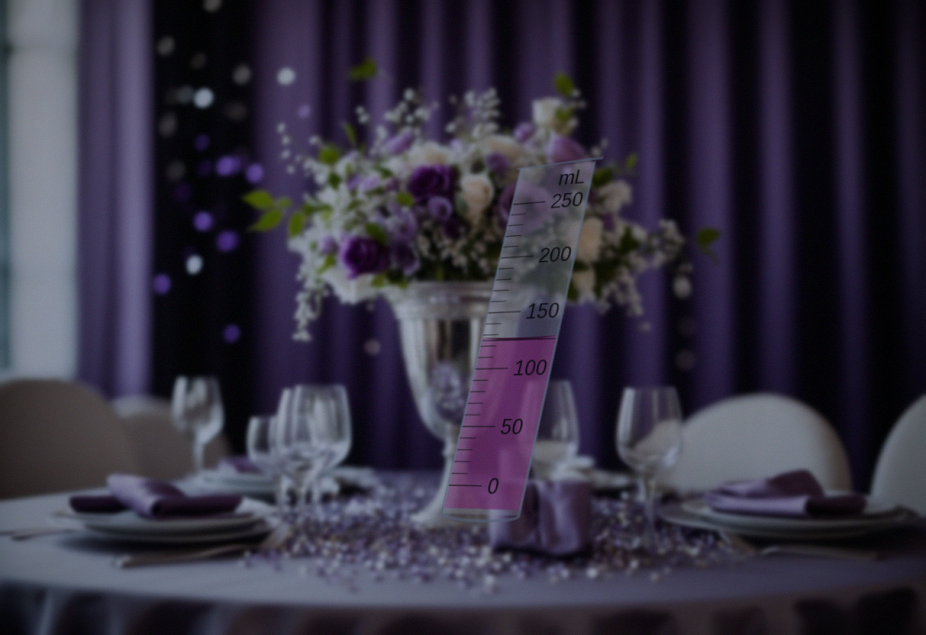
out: 125,mL
